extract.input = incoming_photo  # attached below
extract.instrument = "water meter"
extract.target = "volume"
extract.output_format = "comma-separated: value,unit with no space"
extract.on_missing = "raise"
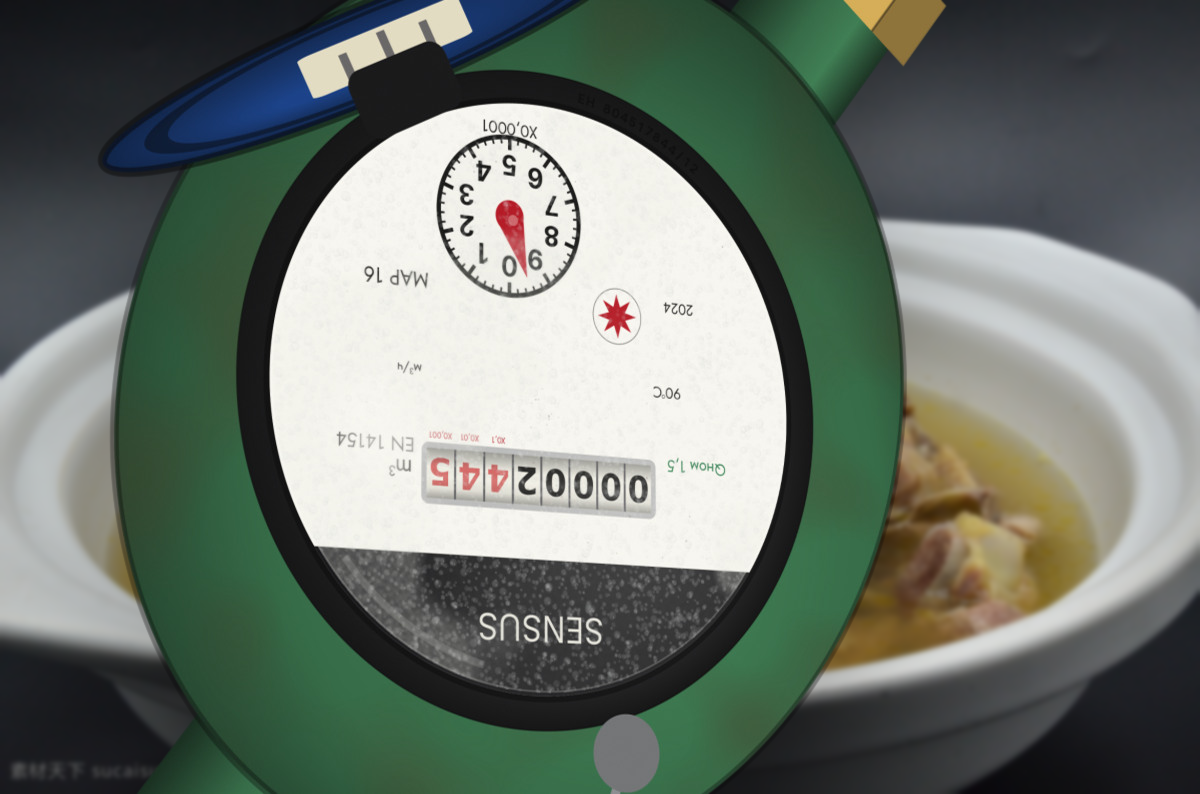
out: 2.4449,m³
